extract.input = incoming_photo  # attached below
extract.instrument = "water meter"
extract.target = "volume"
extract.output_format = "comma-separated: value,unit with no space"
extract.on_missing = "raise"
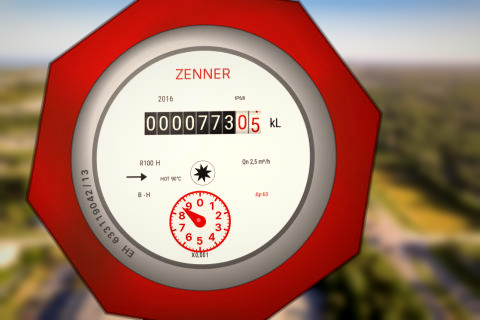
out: 773.048,kL
